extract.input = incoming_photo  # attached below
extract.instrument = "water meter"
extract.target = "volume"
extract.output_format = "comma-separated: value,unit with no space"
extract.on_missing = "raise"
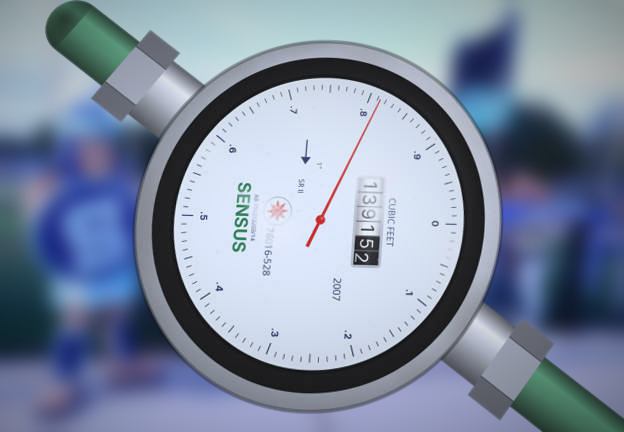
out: 139151.81,ft³
